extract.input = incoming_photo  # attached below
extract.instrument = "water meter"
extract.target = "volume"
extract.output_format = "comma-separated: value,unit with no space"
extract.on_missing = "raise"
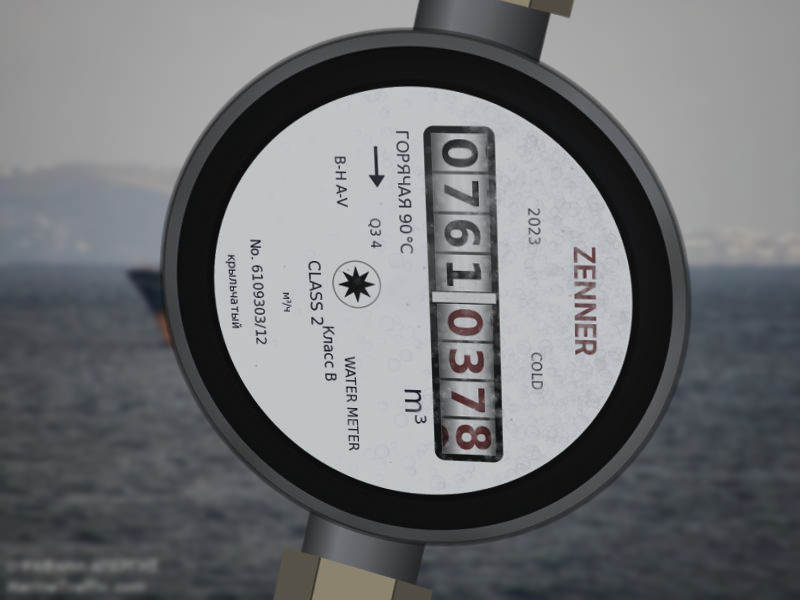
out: 761.0378,m³
